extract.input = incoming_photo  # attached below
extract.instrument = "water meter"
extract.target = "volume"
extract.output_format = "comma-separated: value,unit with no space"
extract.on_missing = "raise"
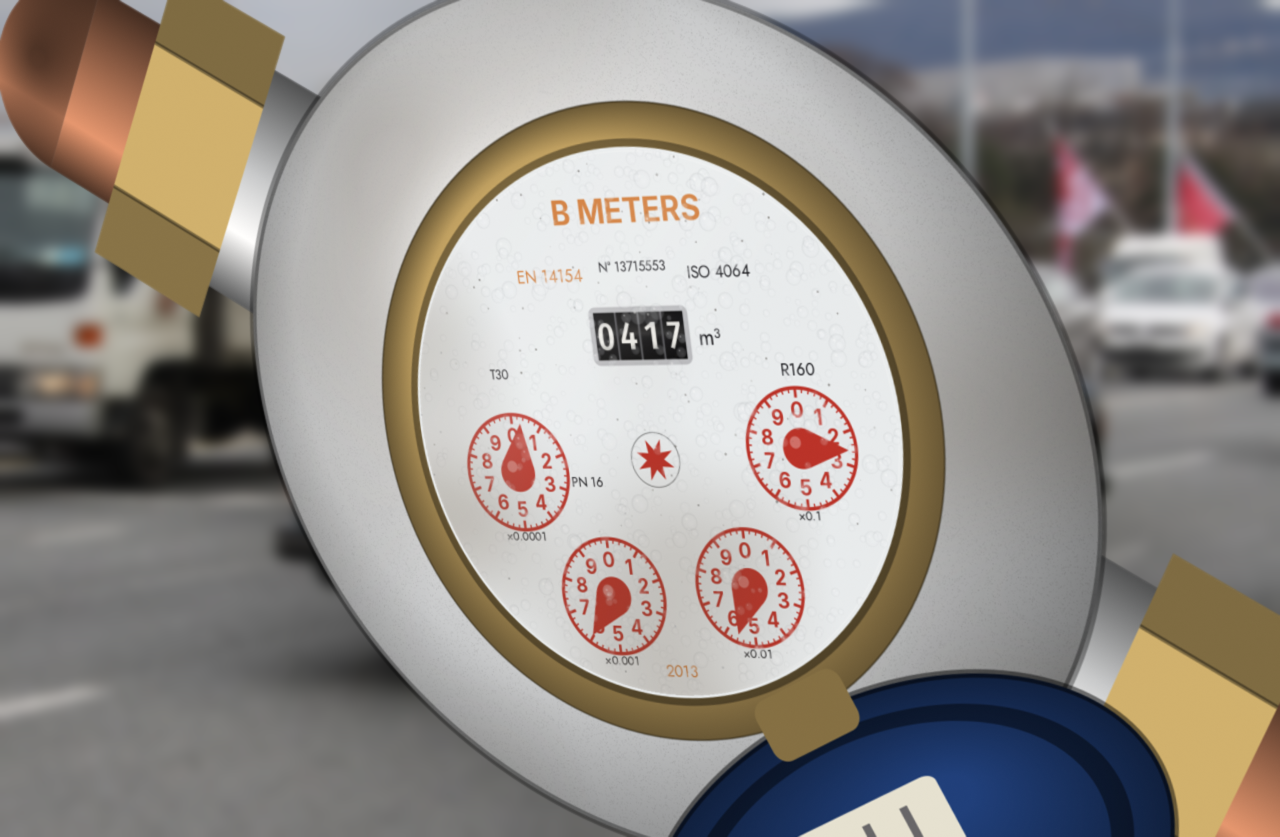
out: 417.2560,m³
